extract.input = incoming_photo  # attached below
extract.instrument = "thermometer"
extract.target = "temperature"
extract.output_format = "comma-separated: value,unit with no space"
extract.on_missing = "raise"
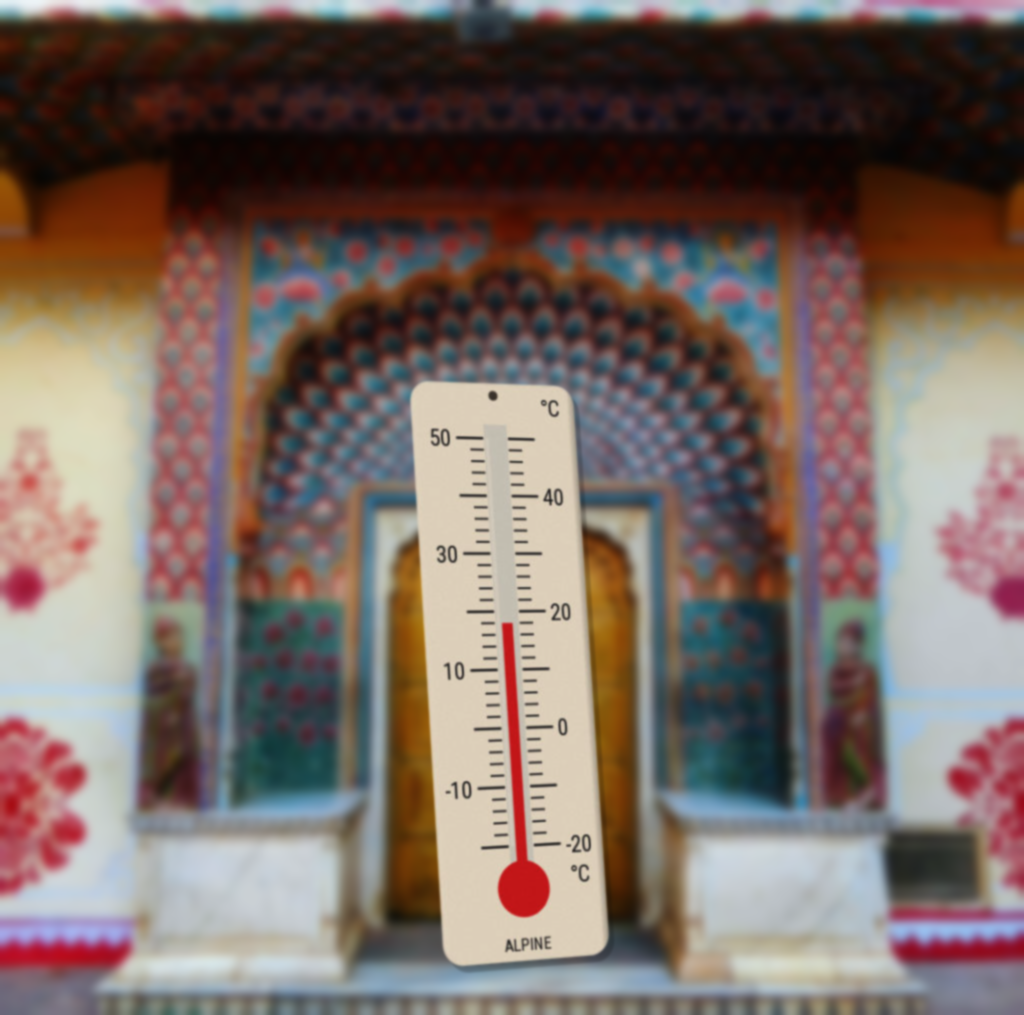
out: 18,°C
